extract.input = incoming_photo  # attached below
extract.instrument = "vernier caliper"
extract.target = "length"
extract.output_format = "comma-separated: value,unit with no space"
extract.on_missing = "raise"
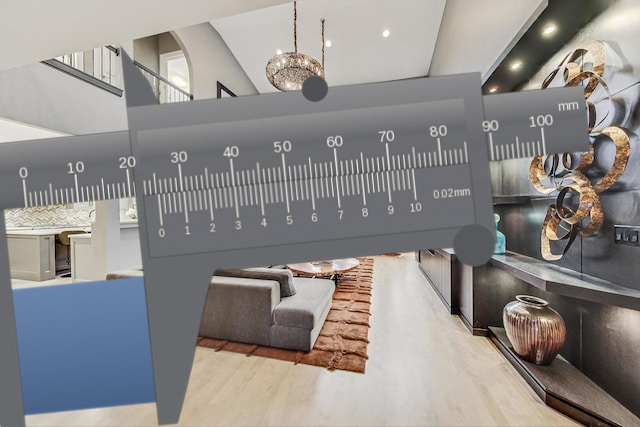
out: 25.5,mm
